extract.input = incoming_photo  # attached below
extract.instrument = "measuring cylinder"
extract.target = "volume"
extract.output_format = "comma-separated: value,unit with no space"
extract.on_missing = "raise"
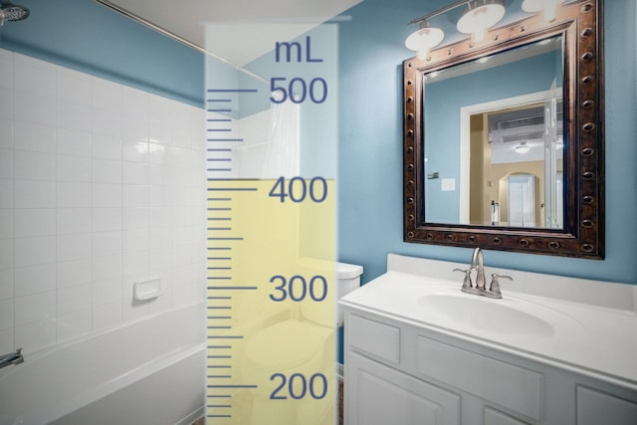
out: 410,mL
